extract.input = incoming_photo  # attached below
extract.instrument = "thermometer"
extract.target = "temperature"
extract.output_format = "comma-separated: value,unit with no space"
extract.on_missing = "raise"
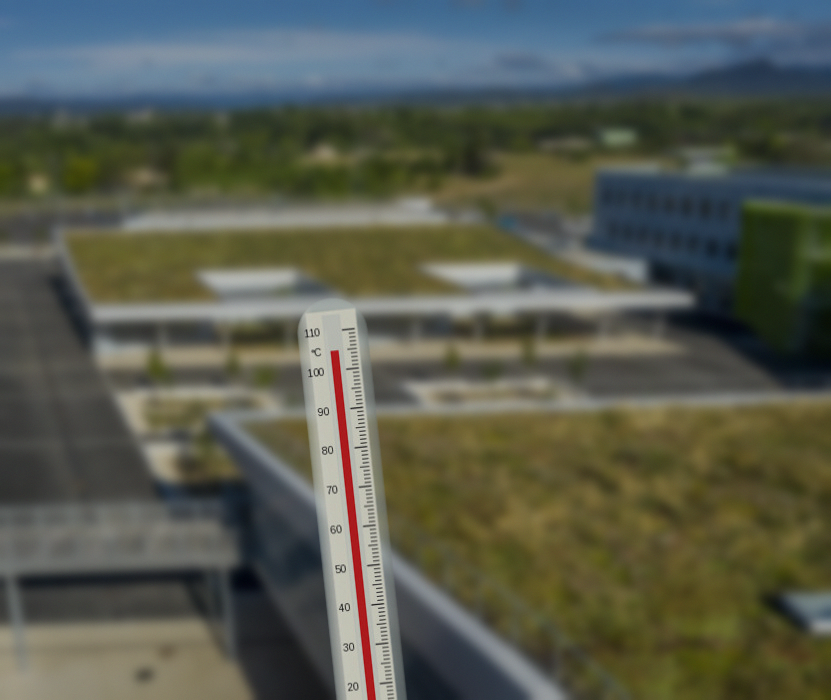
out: 105,°C
